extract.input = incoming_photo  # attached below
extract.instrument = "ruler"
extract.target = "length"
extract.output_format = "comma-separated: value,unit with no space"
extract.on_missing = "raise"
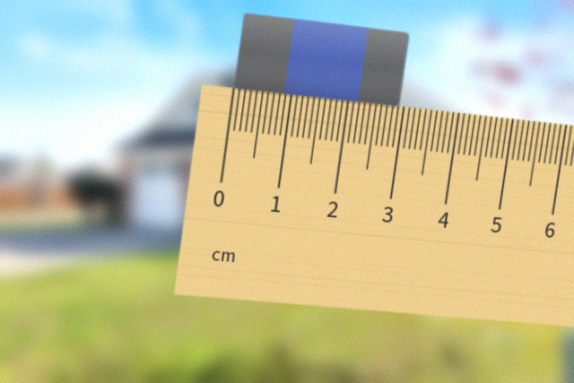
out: 2.9,cm
